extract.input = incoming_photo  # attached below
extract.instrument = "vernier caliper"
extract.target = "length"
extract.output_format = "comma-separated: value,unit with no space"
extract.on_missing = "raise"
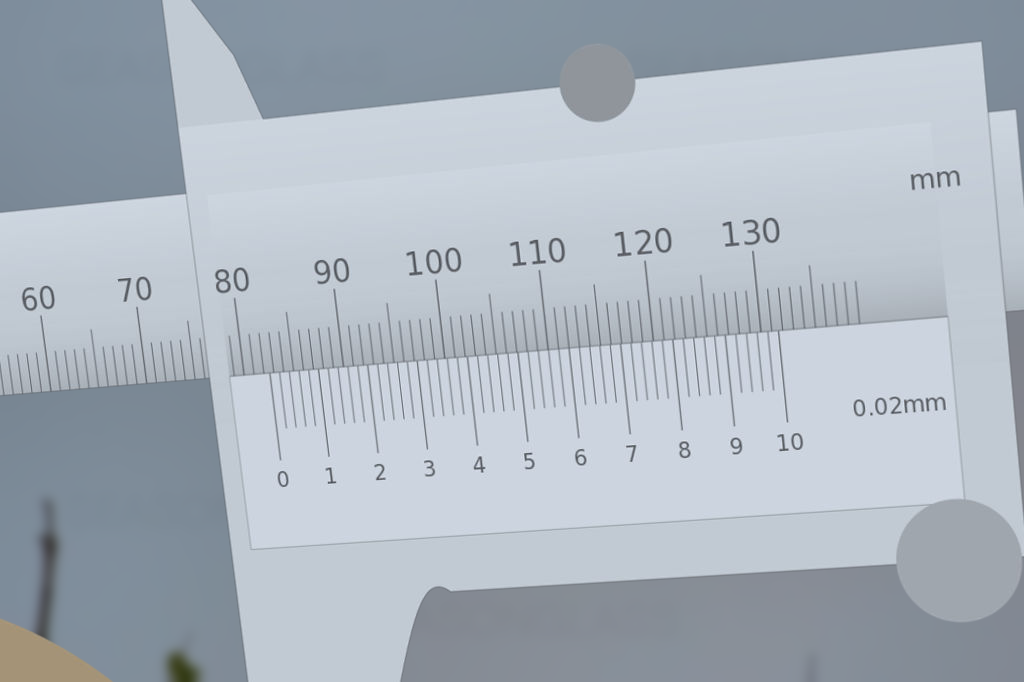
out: 82.6,mm
